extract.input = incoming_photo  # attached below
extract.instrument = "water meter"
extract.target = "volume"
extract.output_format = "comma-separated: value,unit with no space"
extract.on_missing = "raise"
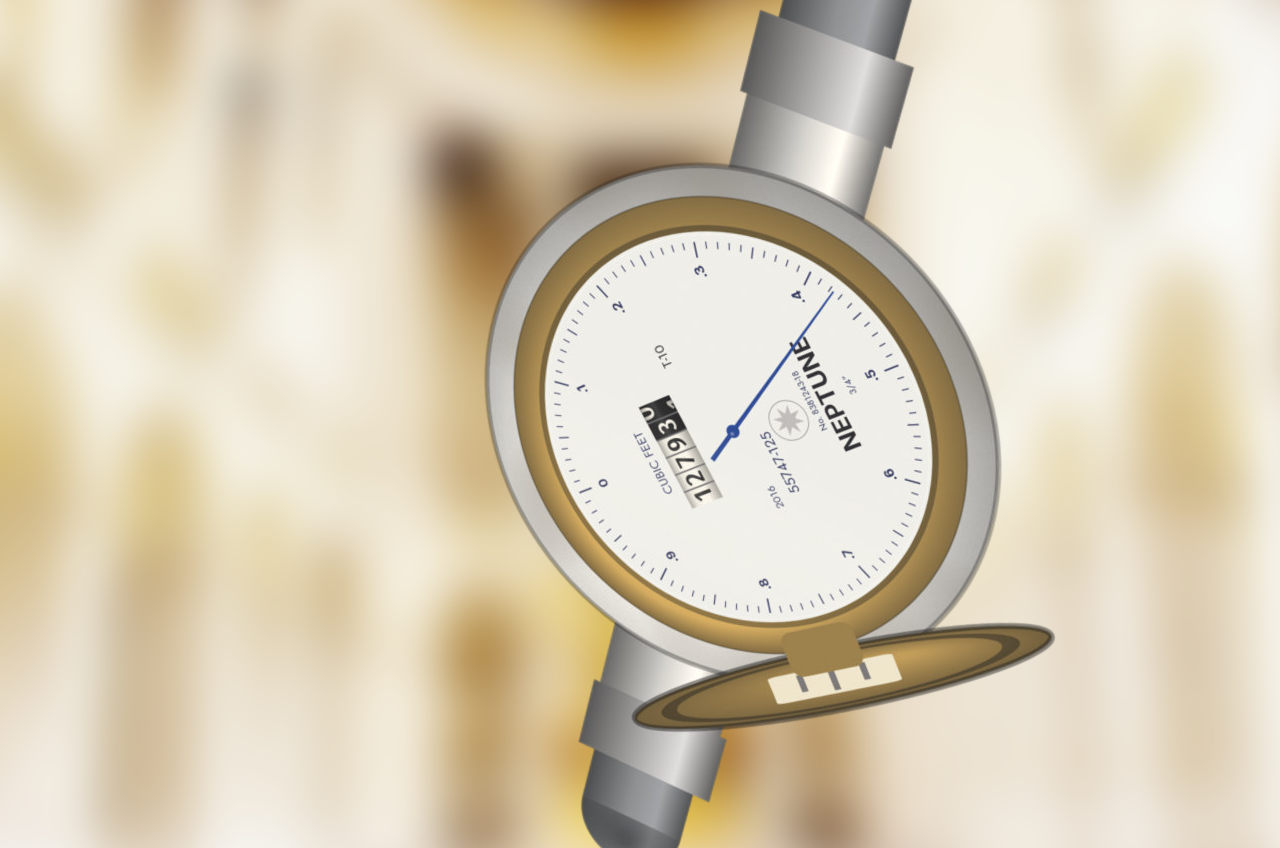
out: 127930.42,ft³
